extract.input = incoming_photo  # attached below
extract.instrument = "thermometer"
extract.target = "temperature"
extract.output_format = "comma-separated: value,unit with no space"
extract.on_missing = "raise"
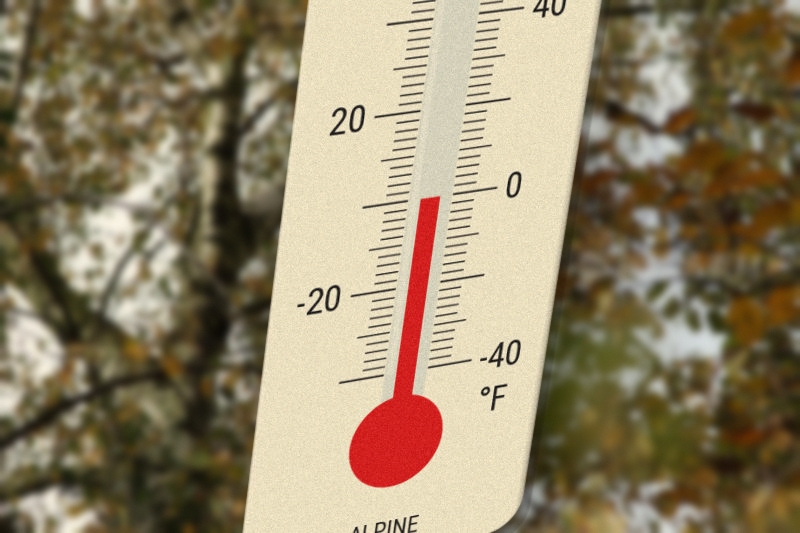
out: 0,°F
